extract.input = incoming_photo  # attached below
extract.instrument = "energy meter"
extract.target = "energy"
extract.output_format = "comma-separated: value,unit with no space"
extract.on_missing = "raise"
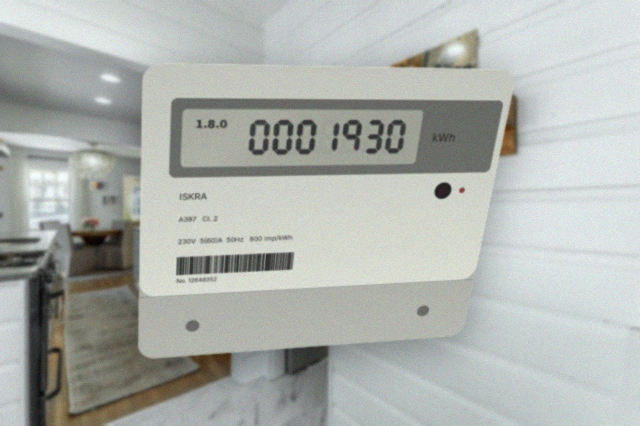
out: 1930,kWh
